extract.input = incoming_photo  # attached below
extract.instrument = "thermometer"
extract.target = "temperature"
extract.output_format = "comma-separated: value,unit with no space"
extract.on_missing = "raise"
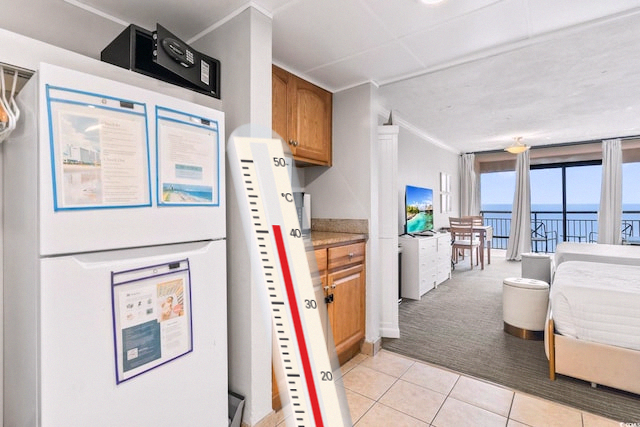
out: 41,°C
